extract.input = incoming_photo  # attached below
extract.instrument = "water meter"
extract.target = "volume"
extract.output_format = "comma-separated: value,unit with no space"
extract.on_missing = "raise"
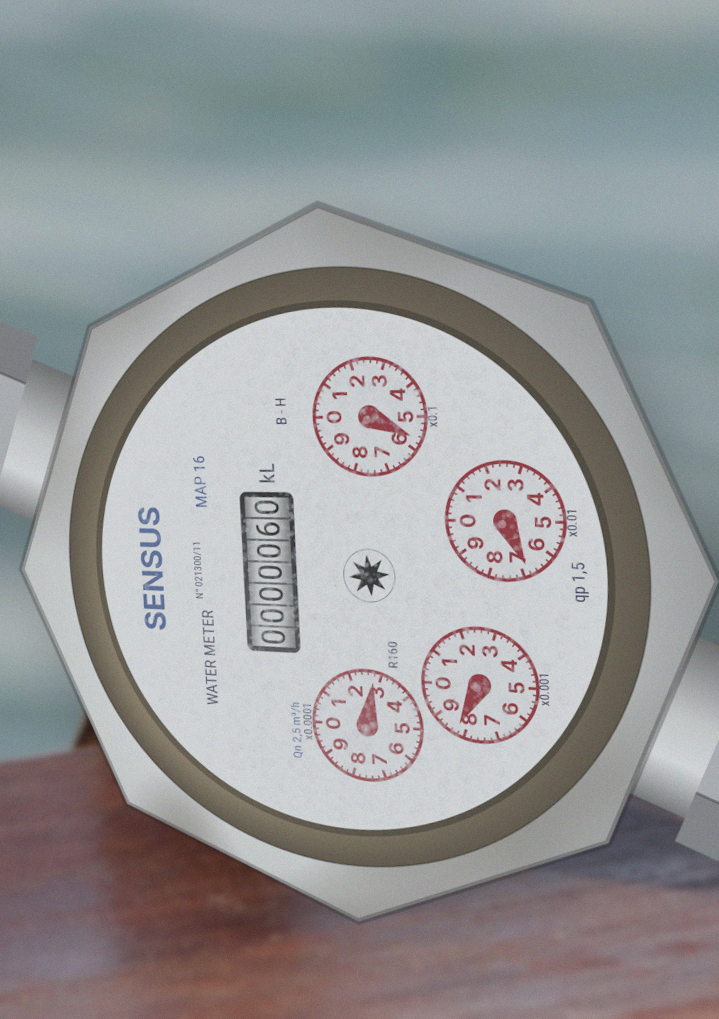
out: 60.5682,kL
